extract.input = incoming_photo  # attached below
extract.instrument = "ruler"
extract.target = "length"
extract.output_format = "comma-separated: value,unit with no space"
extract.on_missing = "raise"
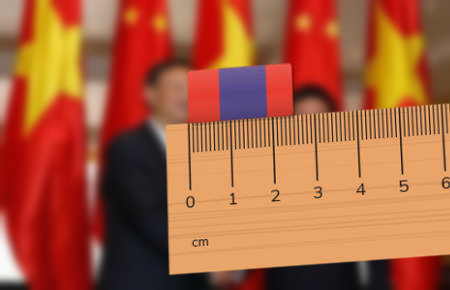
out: 2.5,cm
